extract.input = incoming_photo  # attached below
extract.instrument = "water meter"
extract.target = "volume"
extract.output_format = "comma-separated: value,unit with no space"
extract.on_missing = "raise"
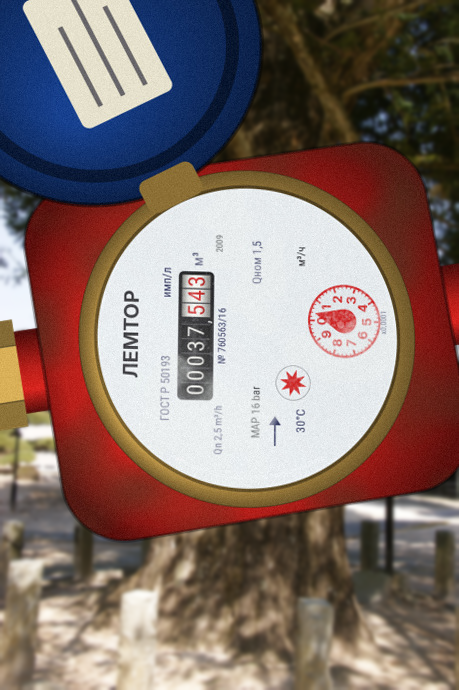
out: 37.5430,m³
